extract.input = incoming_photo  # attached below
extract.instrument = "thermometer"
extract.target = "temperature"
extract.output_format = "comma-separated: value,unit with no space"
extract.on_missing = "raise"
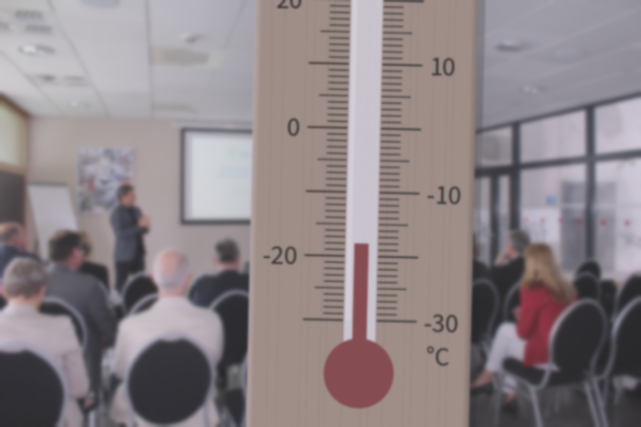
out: -18,°C
